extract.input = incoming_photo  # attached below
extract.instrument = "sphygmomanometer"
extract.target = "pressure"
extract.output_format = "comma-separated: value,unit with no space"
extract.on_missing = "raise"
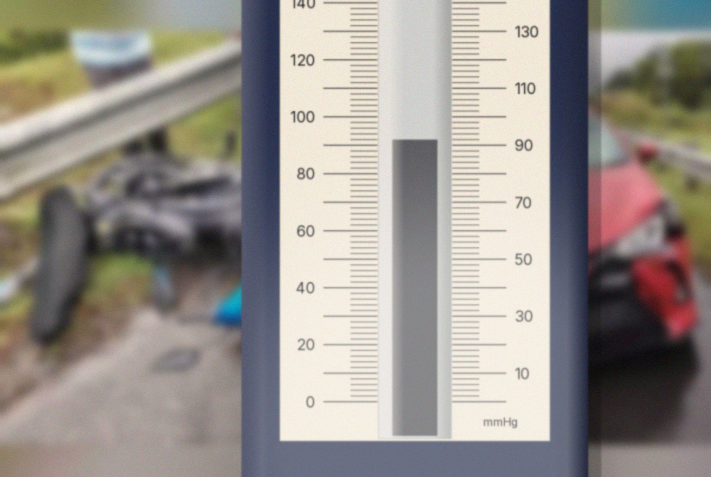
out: 92,mmHg
